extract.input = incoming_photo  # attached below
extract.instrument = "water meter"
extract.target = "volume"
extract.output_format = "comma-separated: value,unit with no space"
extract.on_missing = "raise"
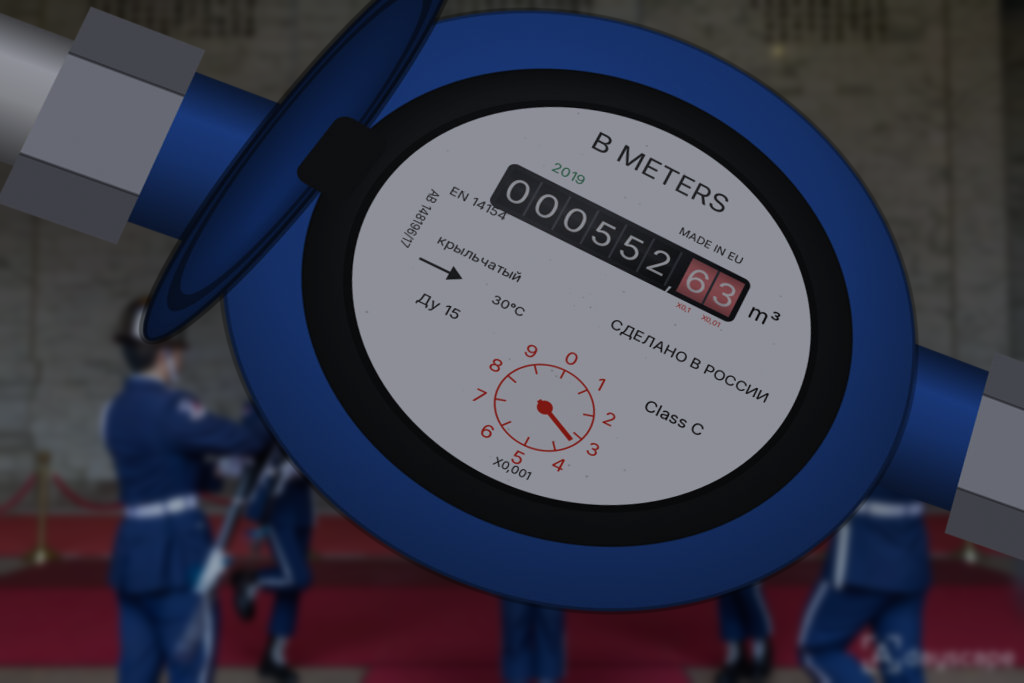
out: 552.633,m³
